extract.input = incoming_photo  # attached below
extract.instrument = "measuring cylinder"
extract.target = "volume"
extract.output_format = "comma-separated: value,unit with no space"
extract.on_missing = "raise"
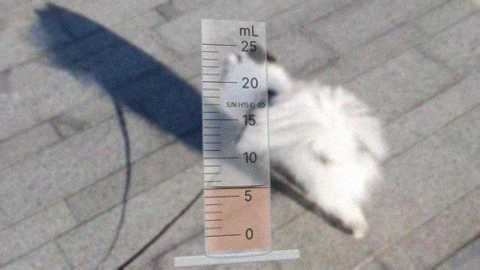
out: 6,mL
